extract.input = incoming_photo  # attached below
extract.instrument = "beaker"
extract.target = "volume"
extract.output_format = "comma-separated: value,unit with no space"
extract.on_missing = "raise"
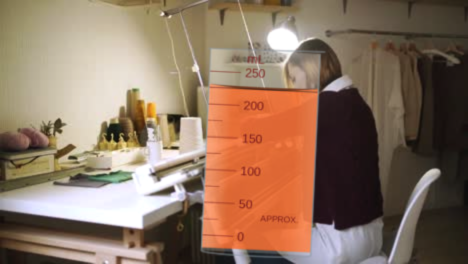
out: 225,mL
